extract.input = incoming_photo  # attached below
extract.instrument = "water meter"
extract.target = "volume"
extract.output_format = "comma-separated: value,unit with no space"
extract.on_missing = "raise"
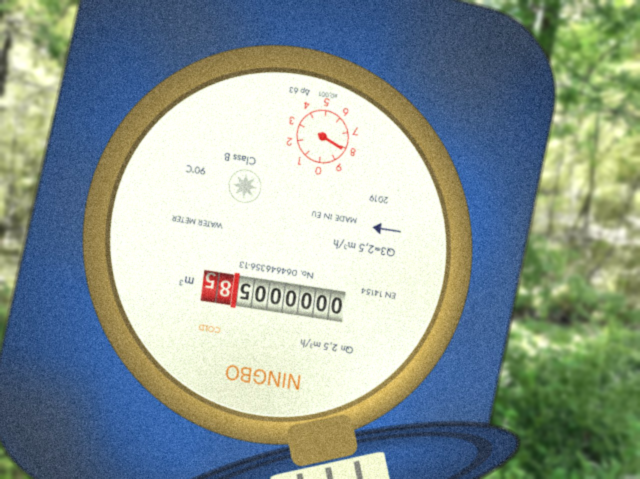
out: 5.848,m³
